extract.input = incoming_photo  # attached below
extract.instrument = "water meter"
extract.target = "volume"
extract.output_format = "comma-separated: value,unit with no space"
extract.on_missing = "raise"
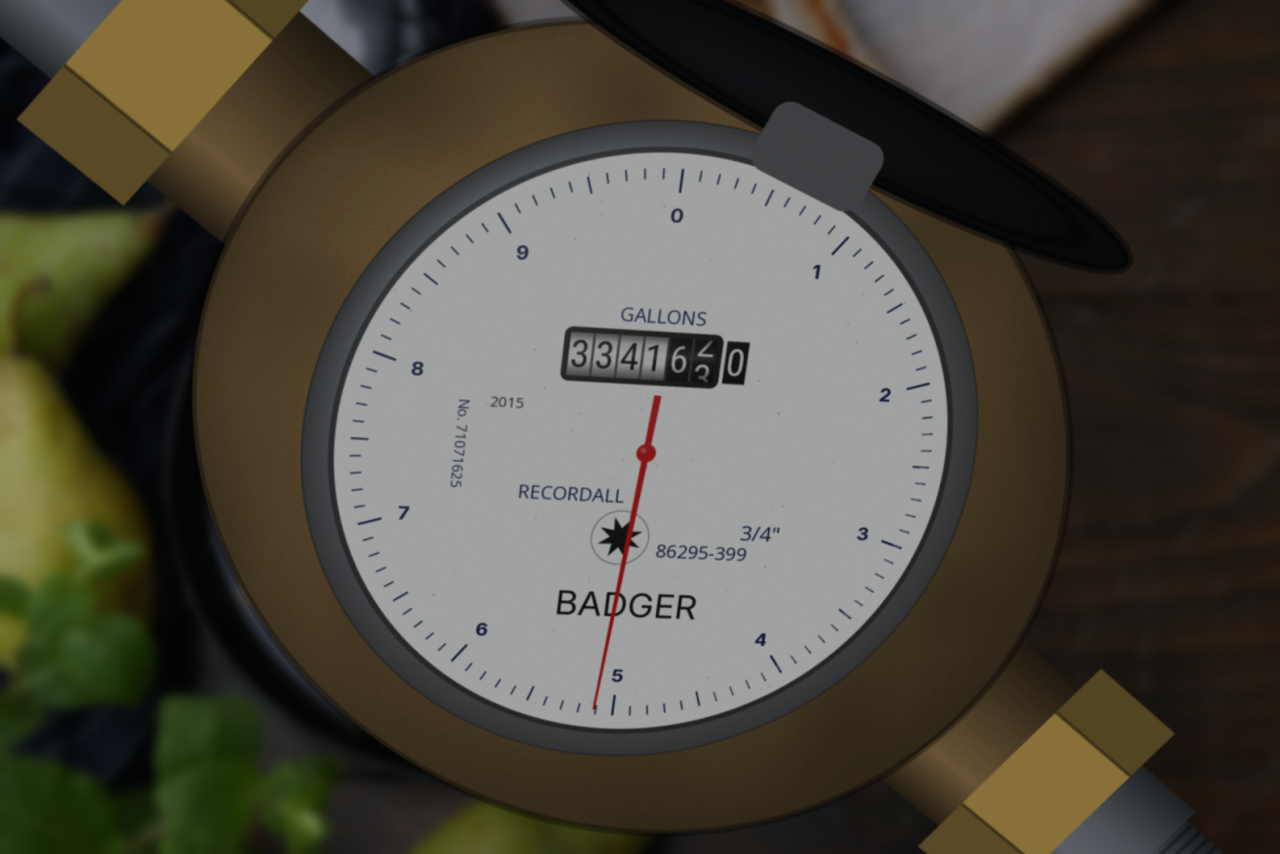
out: 3341625.1,gal
